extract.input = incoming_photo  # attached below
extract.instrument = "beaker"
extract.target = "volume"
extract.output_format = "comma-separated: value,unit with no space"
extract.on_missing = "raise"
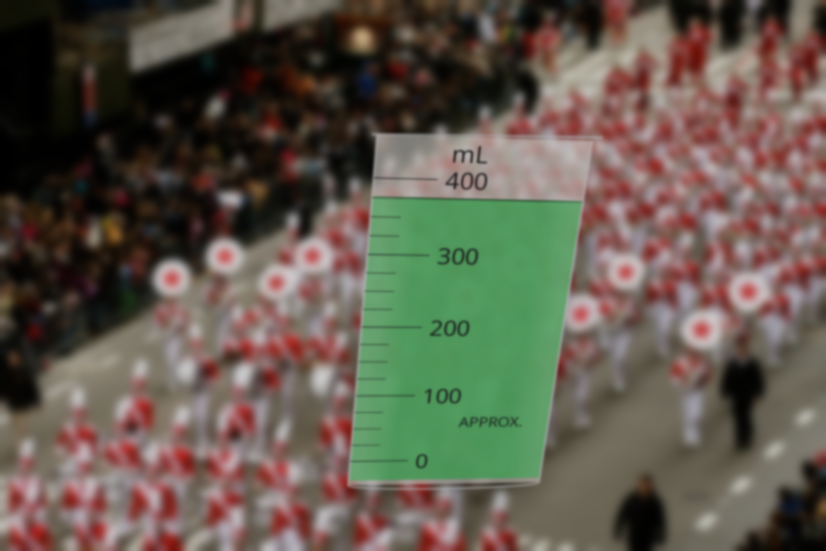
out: 375,mL
